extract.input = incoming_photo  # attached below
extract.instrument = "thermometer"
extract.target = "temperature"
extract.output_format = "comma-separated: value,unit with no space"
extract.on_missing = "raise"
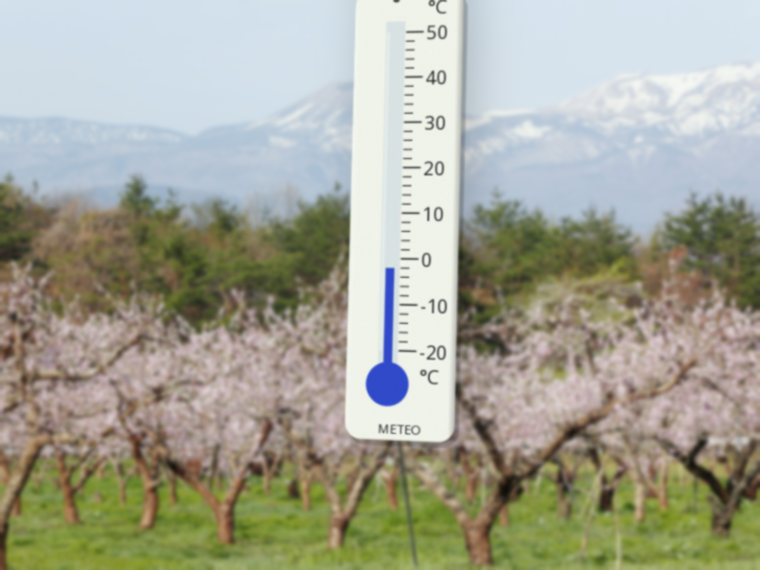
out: -2,°C
